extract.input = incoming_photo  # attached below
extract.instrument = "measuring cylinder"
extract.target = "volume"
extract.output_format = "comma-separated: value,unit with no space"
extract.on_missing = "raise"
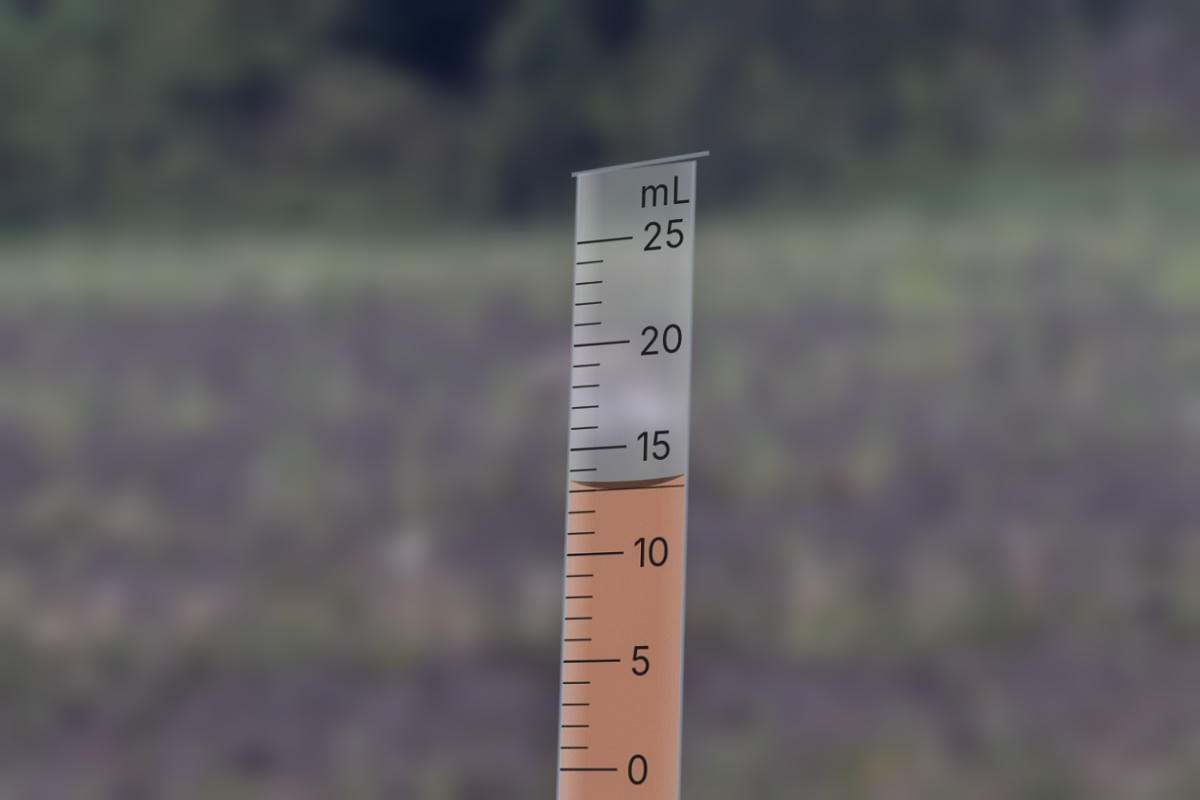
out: 13,mL
